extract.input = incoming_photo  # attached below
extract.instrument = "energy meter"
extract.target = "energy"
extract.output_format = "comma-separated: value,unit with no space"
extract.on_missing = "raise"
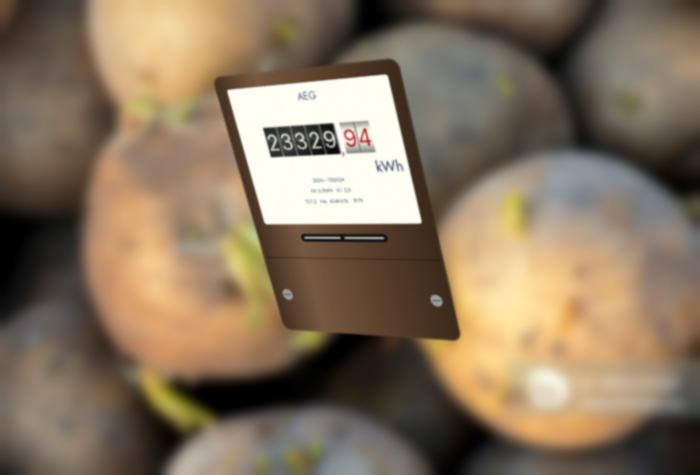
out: 23329.94,kWh
